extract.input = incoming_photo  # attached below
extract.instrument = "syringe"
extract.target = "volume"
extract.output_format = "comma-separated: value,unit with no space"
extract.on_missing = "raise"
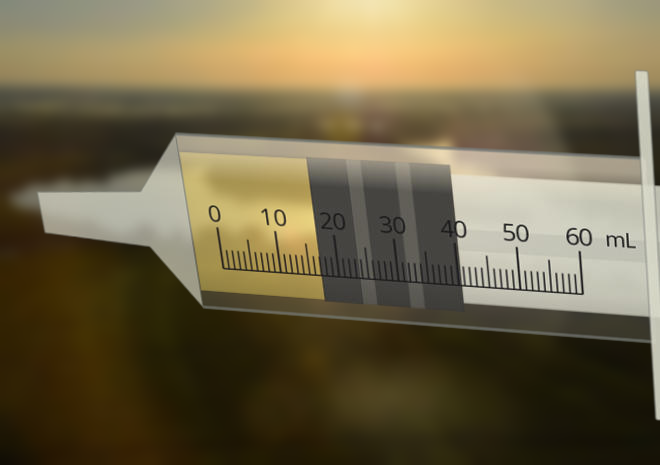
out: 17,mL
